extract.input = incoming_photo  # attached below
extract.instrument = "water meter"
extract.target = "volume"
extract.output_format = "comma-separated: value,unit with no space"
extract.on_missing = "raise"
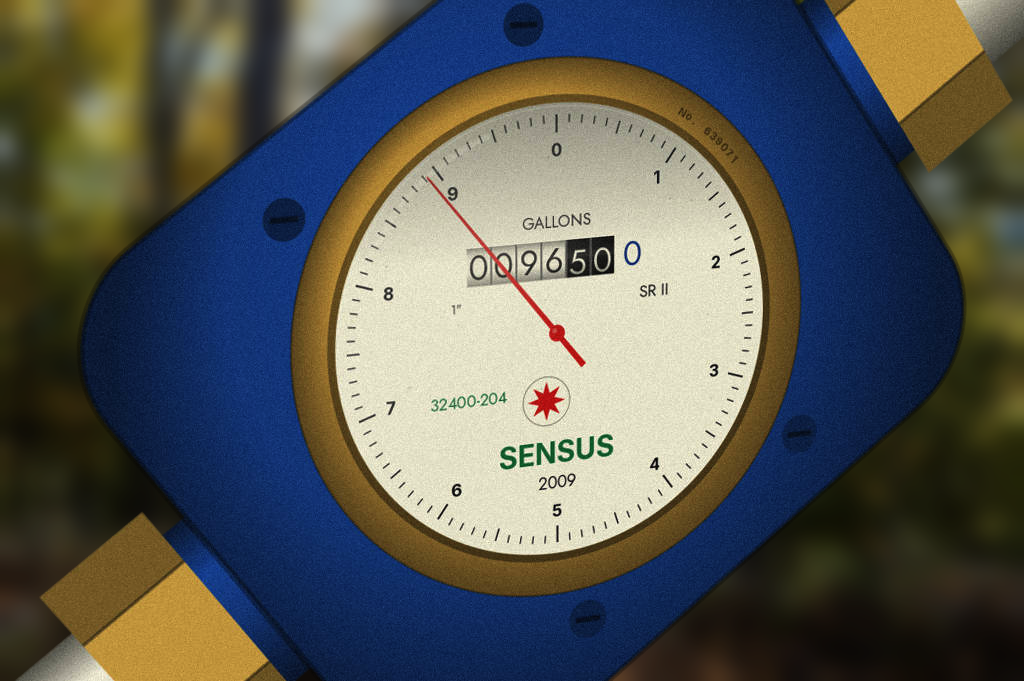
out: 96498.9,gal
